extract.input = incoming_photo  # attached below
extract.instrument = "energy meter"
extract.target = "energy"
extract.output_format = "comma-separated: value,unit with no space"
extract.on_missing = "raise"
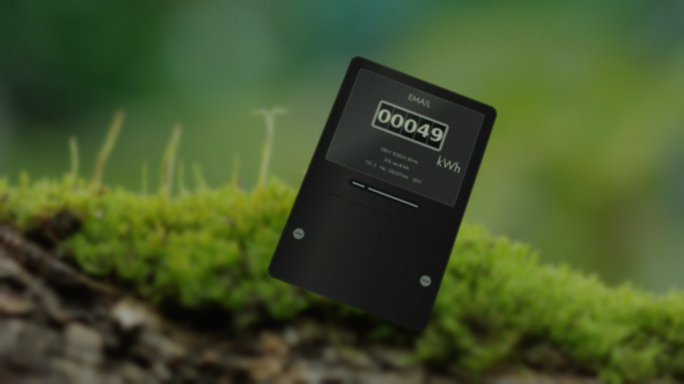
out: 49,kWh
